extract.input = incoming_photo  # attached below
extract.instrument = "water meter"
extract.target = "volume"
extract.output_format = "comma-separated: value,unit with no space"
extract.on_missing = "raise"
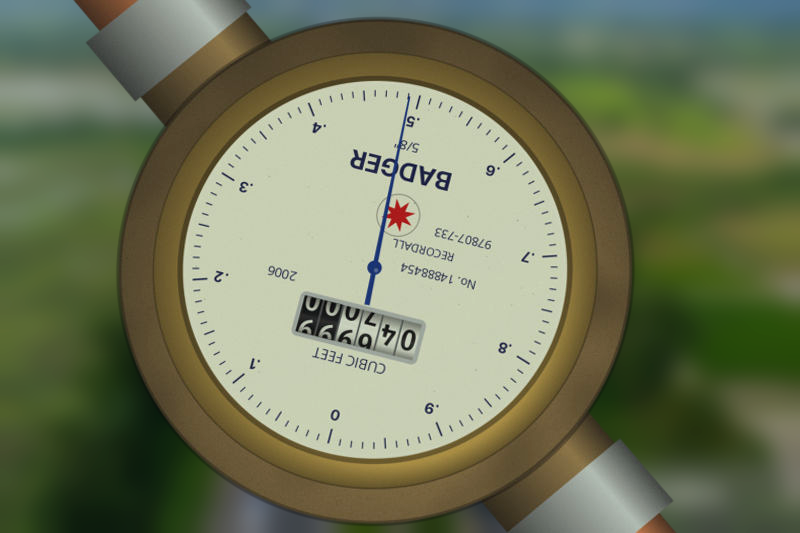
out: 46999.49,ft³
